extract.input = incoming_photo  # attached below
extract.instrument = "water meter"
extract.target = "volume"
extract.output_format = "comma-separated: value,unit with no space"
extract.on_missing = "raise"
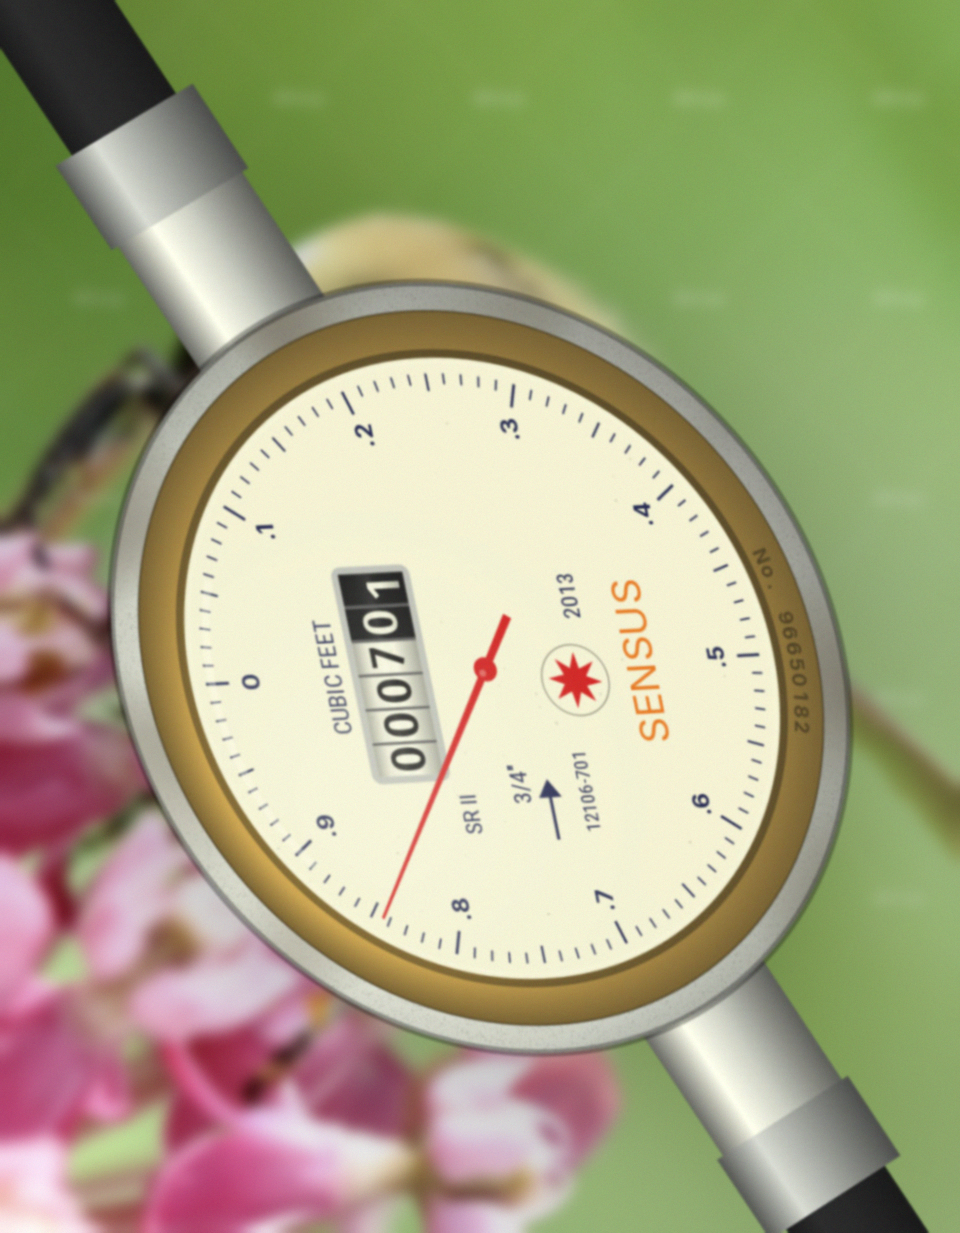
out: 700.84,ft³
